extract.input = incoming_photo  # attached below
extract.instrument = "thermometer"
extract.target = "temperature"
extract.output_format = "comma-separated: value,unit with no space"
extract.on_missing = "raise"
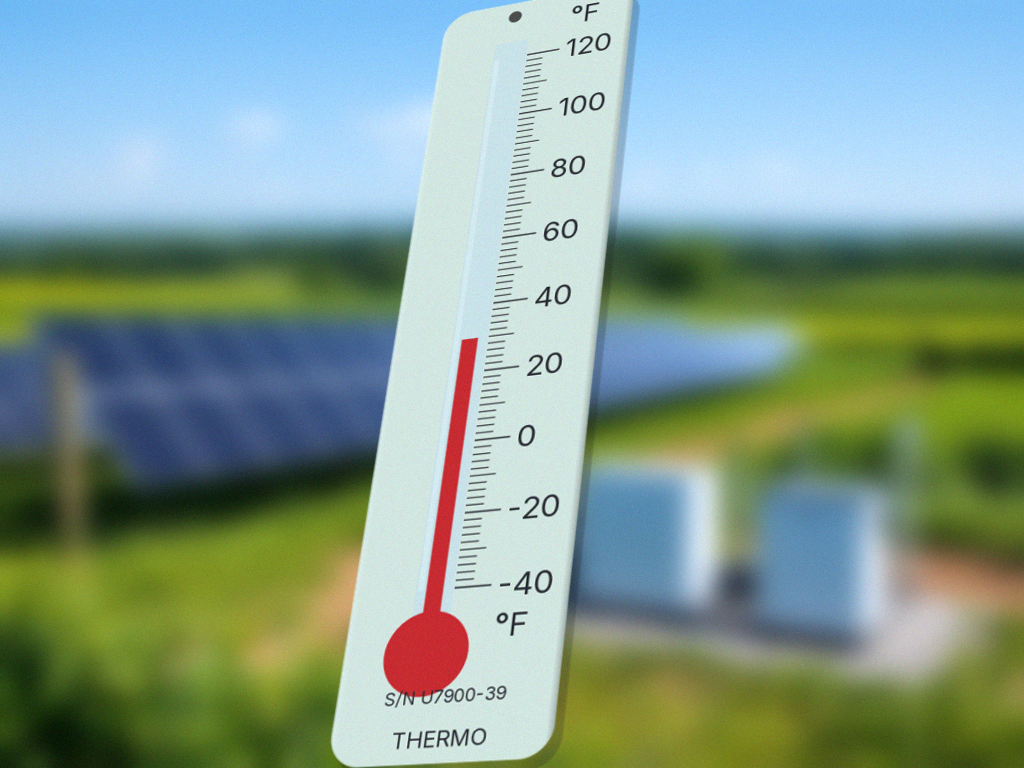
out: 30,°F
